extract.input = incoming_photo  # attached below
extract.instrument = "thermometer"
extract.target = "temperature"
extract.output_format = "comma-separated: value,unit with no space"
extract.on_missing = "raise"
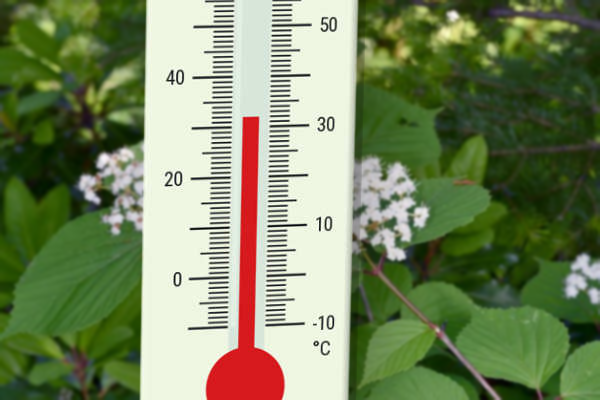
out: 32,°C
